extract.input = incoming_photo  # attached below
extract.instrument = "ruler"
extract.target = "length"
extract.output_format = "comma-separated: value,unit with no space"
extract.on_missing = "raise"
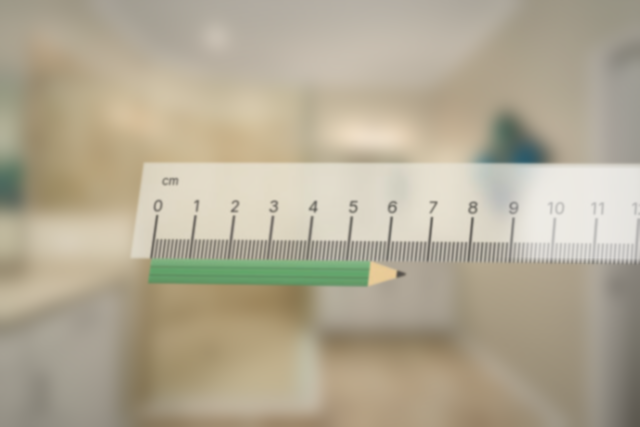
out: 6.5,cm
